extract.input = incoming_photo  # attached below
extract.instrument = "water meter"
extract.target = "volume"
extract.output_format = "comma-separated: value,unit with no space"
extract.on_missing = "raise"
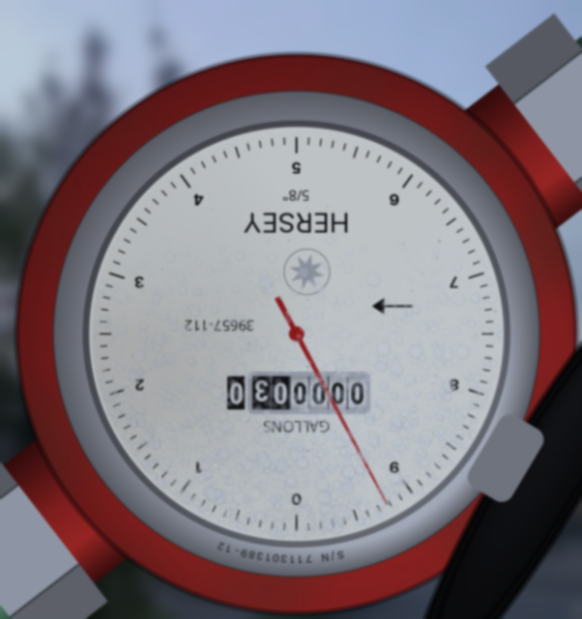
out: 29.2,gal
